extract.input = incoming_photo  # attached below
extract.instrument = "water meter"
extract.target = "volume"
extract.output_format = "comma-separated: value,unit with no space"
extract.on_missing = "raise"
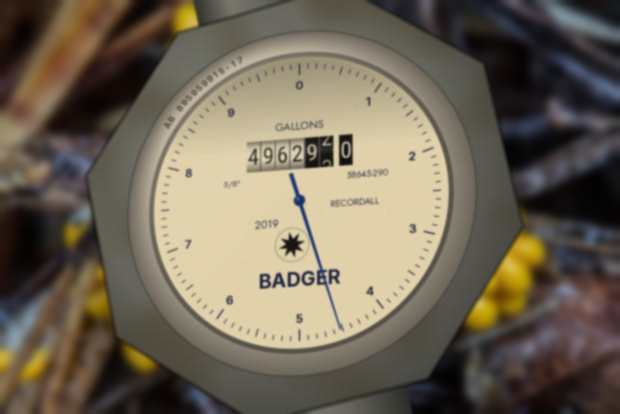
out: 4962924.5,gal
